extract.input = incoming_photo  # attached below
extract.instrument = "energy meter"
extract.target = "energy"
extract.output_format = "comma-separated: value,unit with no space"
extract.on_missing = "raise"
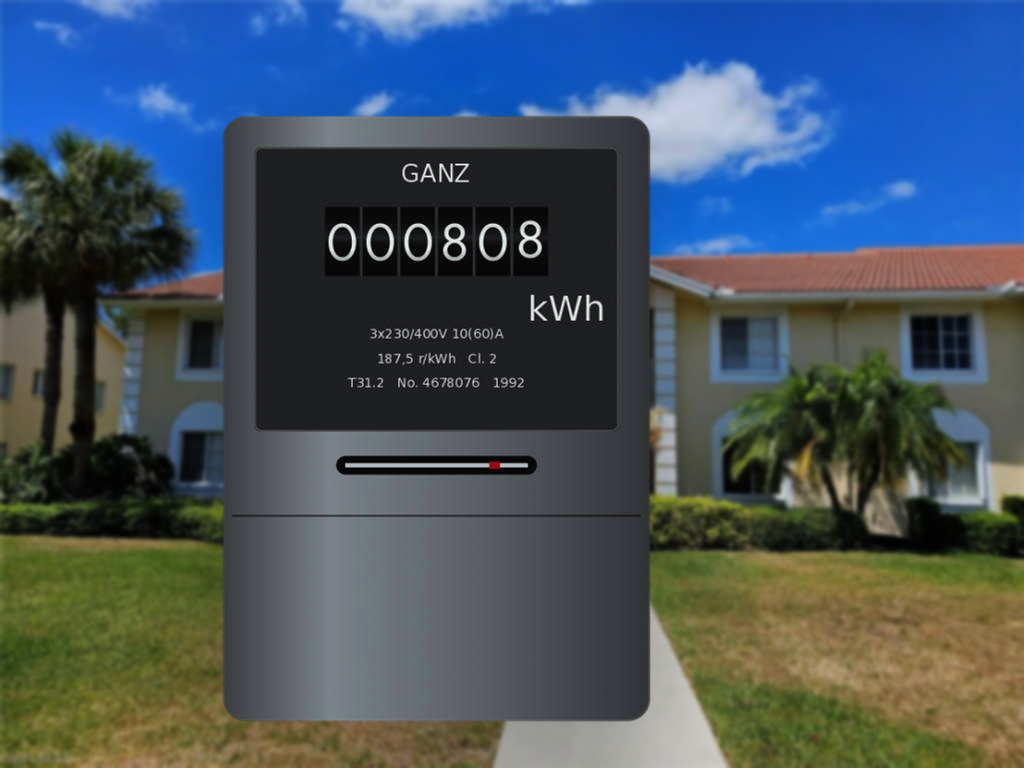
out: 808,kWh
